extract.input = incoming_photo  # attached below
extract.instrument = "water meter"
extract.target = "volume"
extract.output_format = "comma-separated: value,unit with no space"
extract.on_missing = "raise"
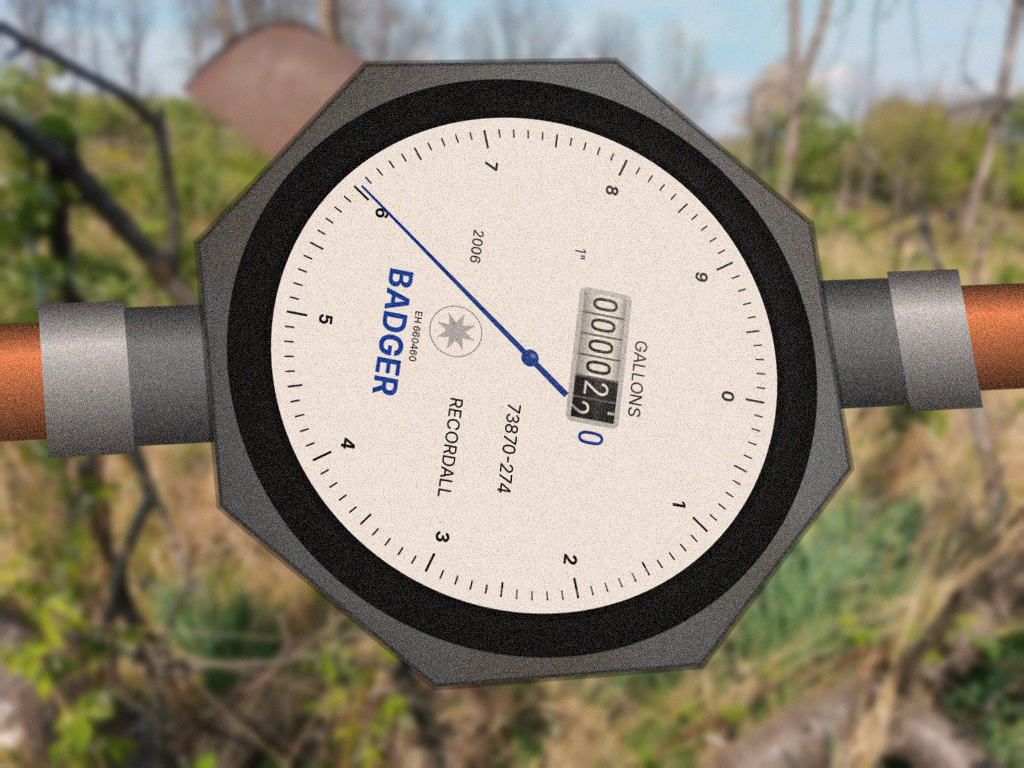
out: 216.0,gal
